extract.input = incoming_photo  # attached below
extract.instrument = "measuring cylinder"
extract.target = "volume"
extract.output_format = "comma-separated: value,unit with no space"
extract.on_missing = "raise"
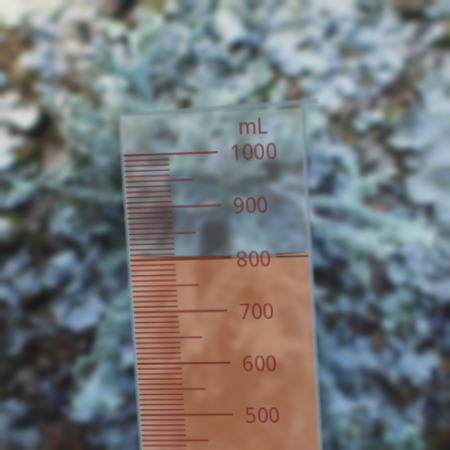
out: 800,mL
